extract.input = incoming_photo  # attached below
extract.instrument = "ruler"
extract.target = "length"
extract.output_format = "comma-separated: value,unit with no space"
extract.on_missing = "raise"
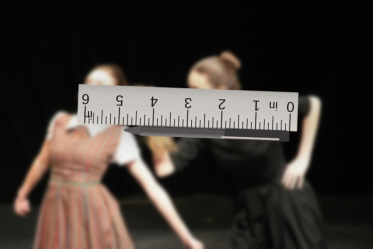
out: 5,in
